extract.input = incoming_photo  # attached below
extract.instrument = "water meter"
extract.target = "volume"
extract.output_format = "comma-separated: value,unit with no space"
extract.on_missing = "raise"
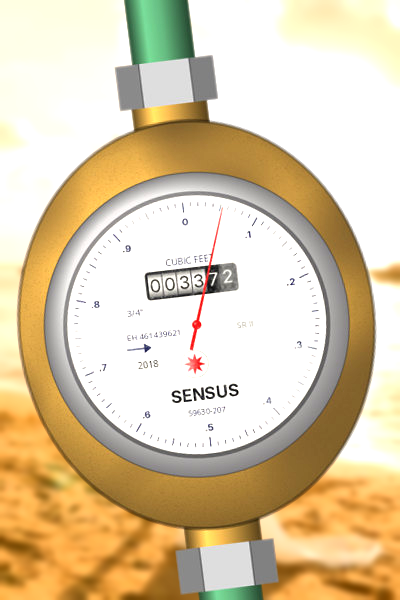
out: 3372.05,ft³
